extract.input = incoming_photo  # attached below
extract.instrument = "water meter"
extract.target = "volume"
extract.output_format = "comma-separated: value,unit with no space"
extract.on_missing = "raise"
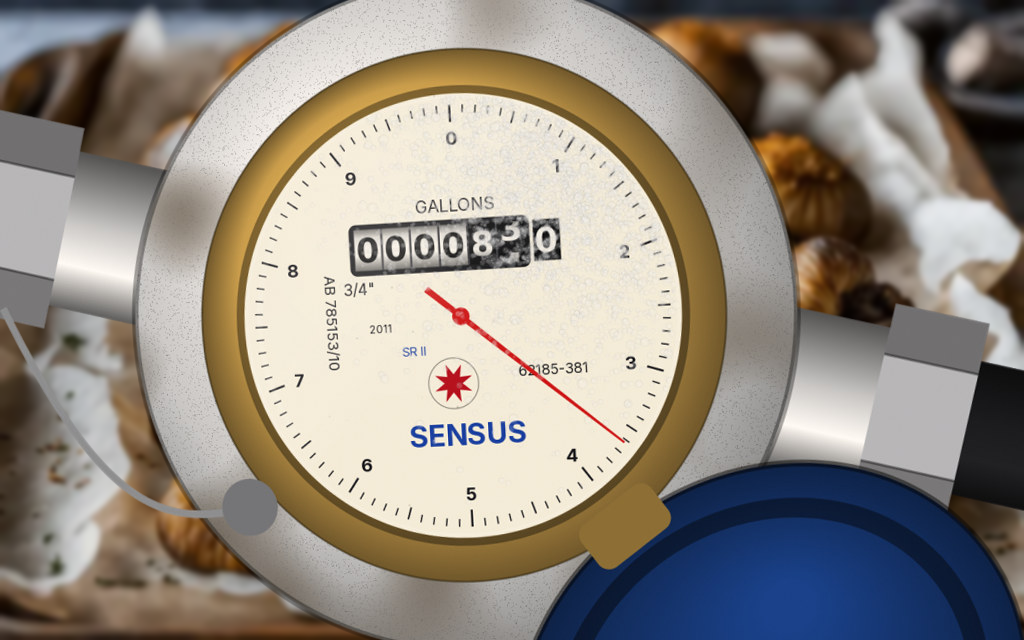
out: 833.6,gal
